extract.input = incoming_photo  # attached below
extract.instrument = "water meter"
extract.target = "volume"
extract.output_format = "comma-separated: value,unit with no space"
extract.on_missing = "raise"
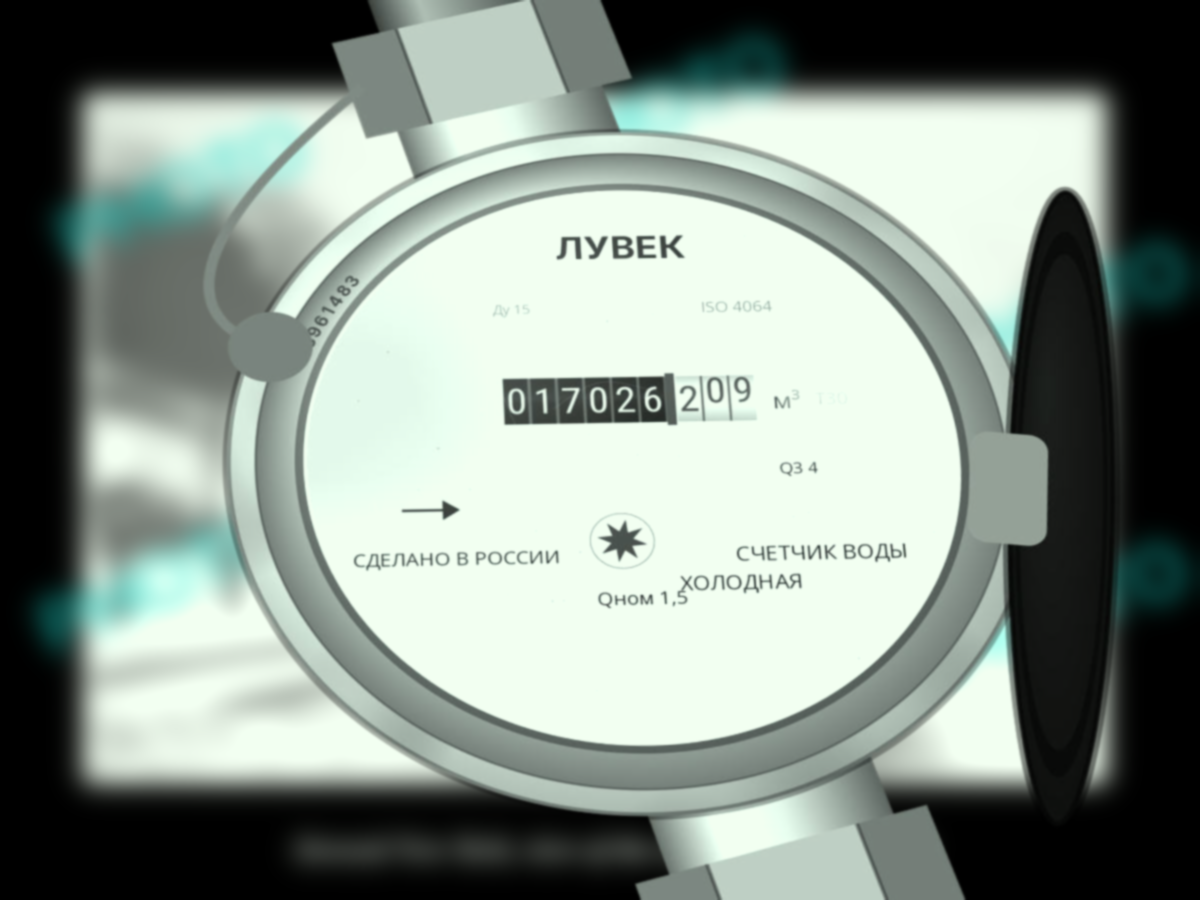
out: 17026.209,m³
